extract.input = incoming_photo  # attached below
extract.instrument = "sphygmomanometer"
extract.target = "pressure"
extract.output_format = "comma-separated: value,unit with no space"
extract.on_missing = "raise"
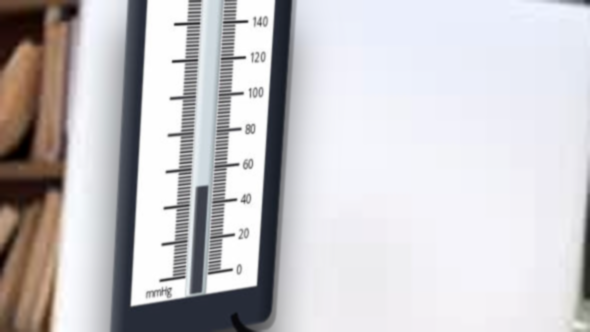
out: 50,mmHg
